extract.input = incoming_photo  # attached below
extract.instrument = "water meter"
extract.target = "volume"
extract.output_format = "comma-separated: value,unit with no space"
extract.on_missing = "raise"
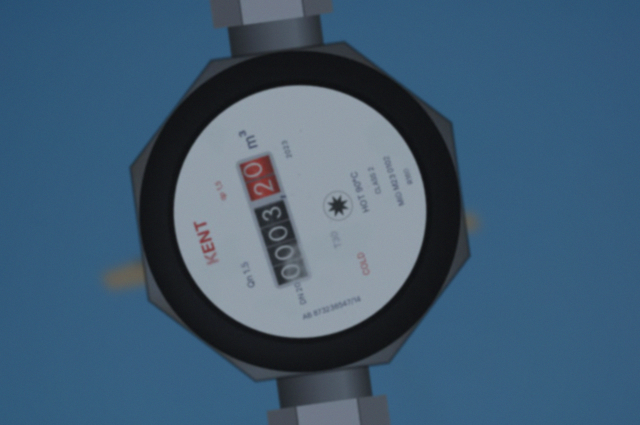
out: 3.20,m³
